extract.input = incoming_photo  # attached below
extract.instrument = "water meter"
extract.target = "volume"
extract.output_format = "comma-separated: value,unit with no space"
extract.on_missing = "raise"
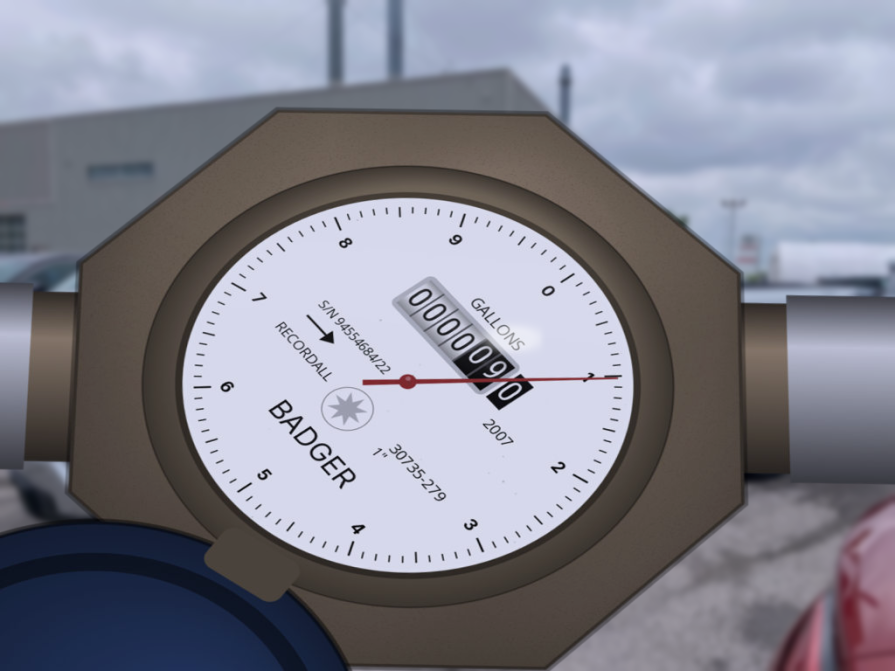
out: 91.0,gal
